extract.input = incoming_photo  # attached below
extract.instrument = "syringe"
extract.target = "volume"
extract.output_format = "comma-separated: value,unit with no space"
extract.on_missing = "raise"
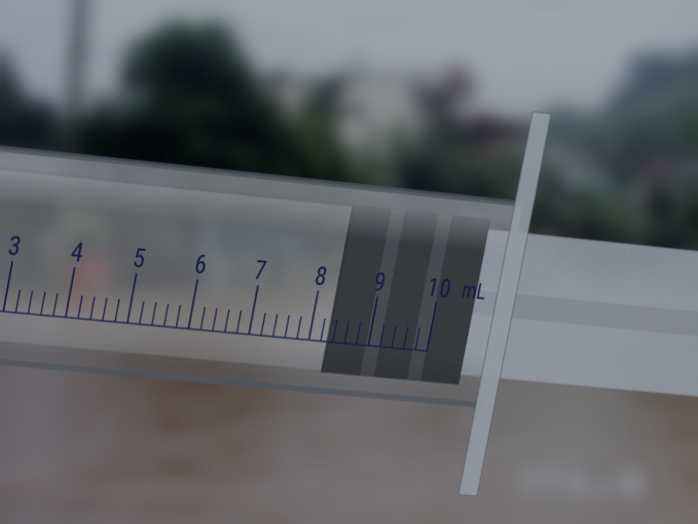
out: 8.3,mL
